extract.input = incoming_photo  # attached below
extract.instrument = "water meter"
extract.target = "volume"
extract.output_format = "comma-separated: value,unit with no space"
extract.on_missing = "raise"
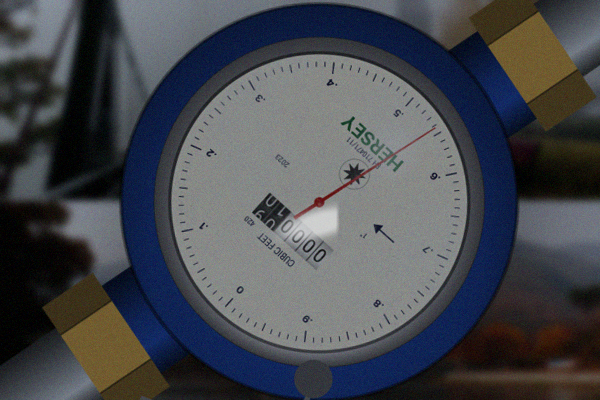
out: 9.54,ft³
